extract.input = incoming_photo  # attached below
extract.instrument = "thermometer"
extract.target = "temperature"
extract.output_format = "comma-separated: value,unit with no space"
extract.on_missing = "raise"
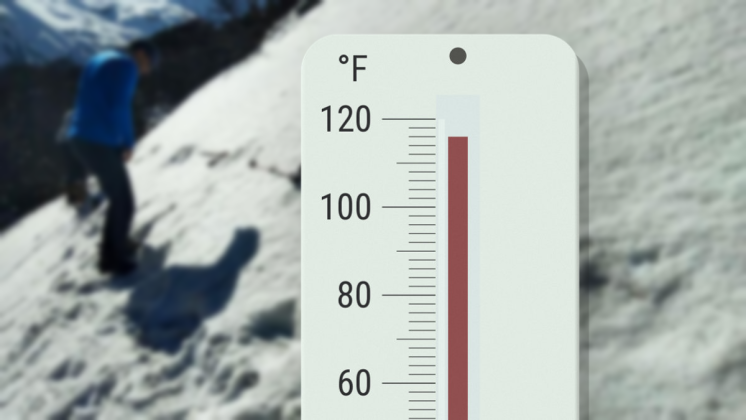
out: 116,°F
